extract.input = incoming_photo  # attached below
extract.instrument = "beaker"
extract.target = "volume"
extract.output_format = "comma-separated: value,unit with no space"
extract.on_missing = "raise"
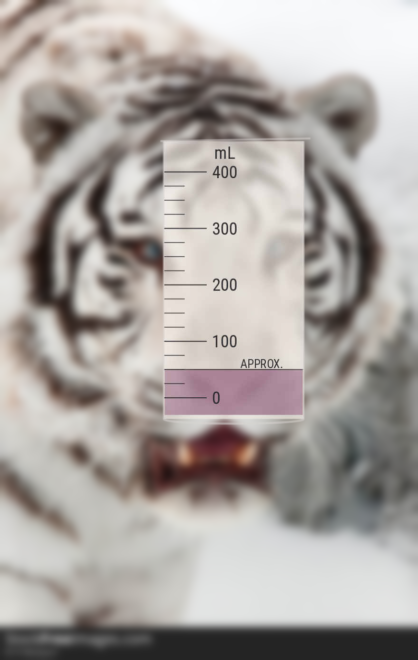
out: 50,mL
